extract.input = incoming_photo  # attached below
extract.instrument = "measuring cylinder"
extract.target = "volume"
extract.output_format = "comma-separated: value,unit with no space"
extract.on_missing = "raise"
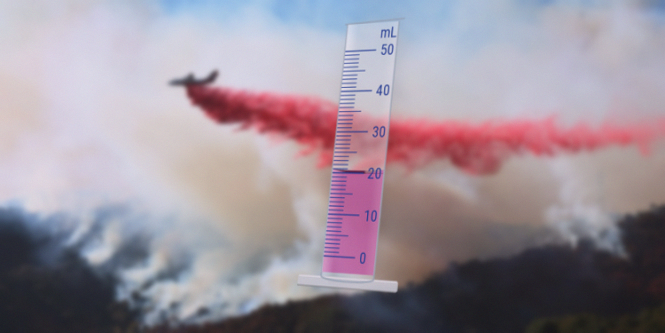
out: 20,mL
